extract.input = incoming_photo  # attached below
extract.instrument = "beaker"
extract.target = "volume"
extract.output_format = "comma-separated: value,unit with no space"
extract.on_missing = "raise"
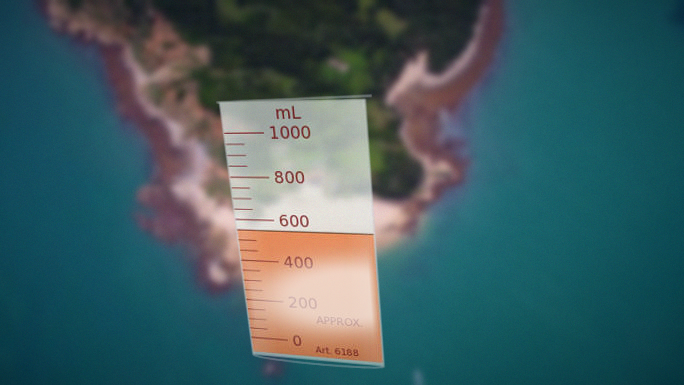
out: 550,mL
